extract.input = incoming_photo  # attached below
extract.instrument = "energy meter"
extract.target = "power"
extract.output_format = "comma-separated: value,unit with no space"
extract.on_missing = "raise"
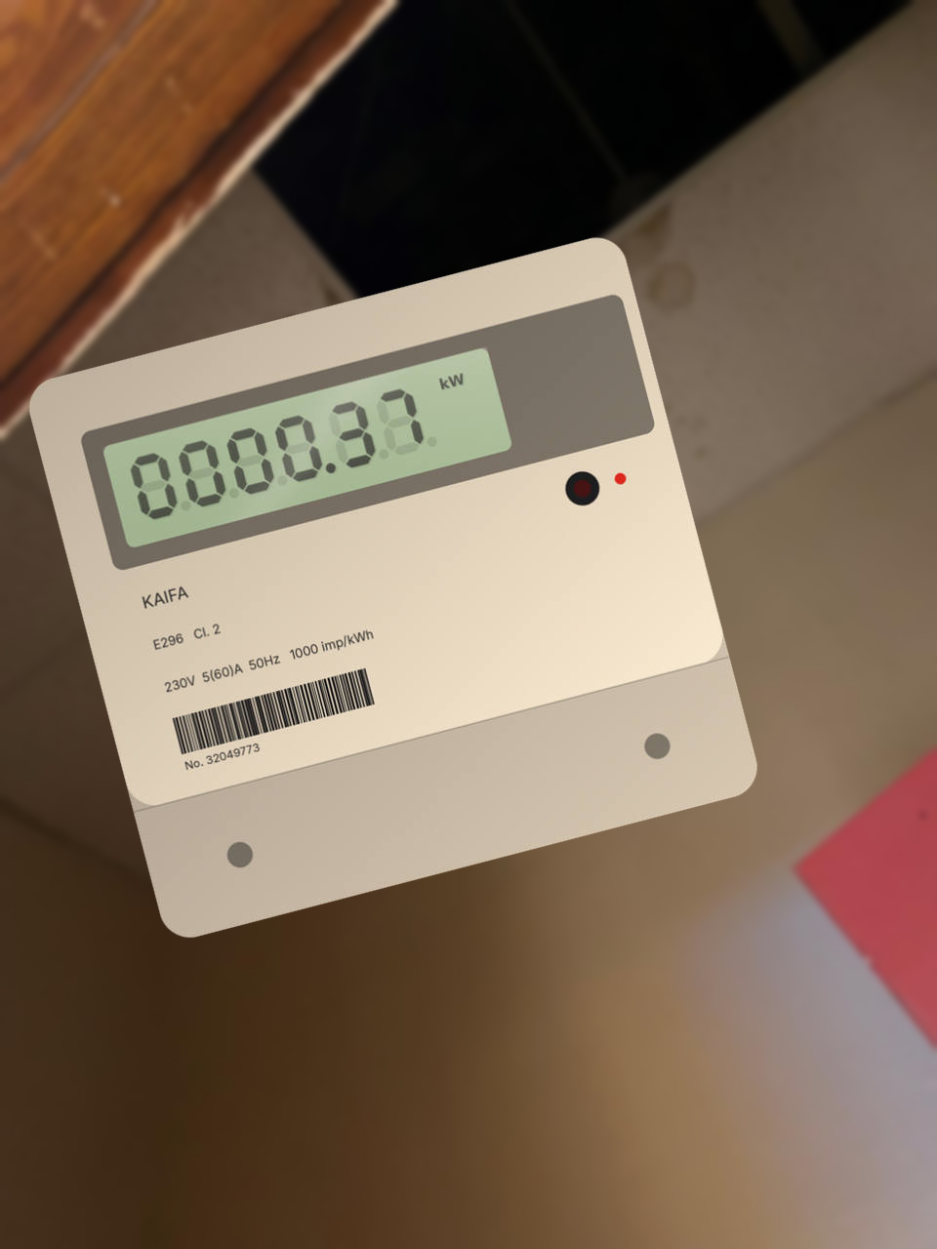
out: 0.37,kW
